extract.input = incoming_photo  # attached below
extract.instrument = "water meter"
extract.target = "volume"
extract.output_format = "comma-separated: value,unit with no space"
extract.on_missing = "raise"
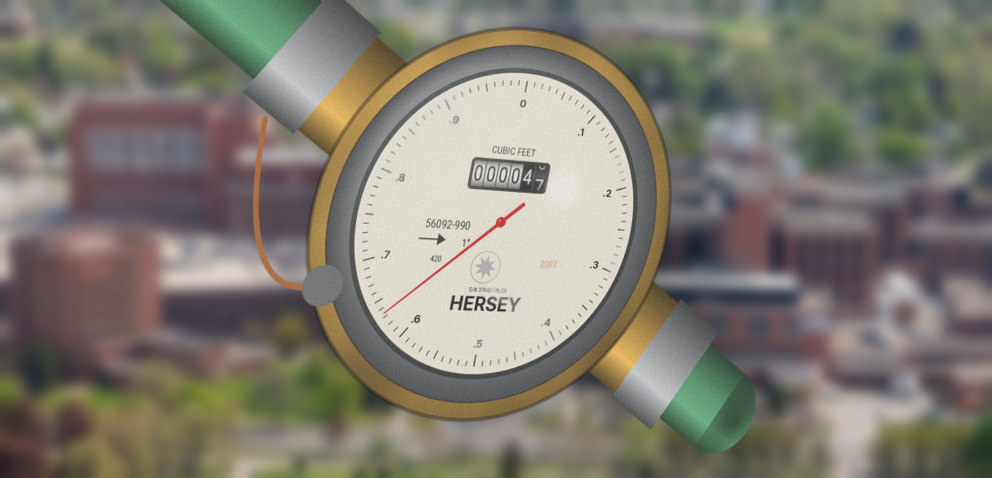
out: 46.63,ft³
